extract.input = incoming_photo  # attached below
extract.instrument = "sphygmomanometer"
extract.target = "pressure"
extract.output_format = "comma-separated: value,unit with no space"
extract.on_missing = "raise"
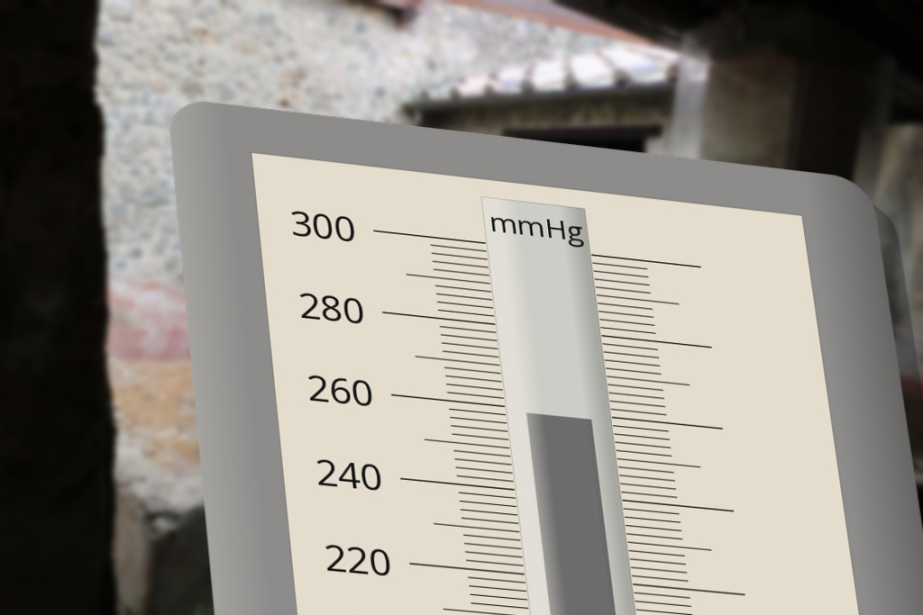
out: 259,mmHg
